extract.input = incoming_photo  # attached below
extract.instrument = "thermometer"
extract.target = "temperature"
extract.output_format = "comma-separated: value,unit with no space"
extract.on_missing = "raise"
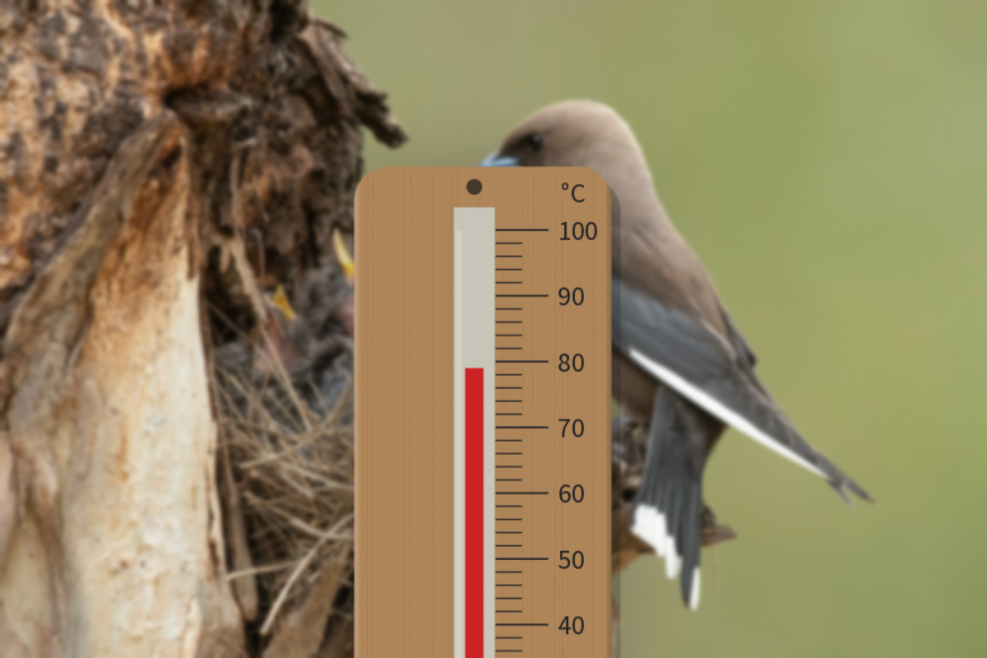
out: 79,°C
